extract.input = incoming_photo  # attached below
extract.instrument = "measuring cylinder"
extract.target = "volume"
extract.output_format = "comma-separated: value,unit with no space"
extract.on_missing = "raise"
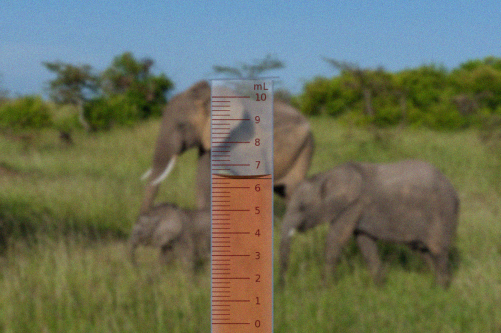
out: 6.4,mL
